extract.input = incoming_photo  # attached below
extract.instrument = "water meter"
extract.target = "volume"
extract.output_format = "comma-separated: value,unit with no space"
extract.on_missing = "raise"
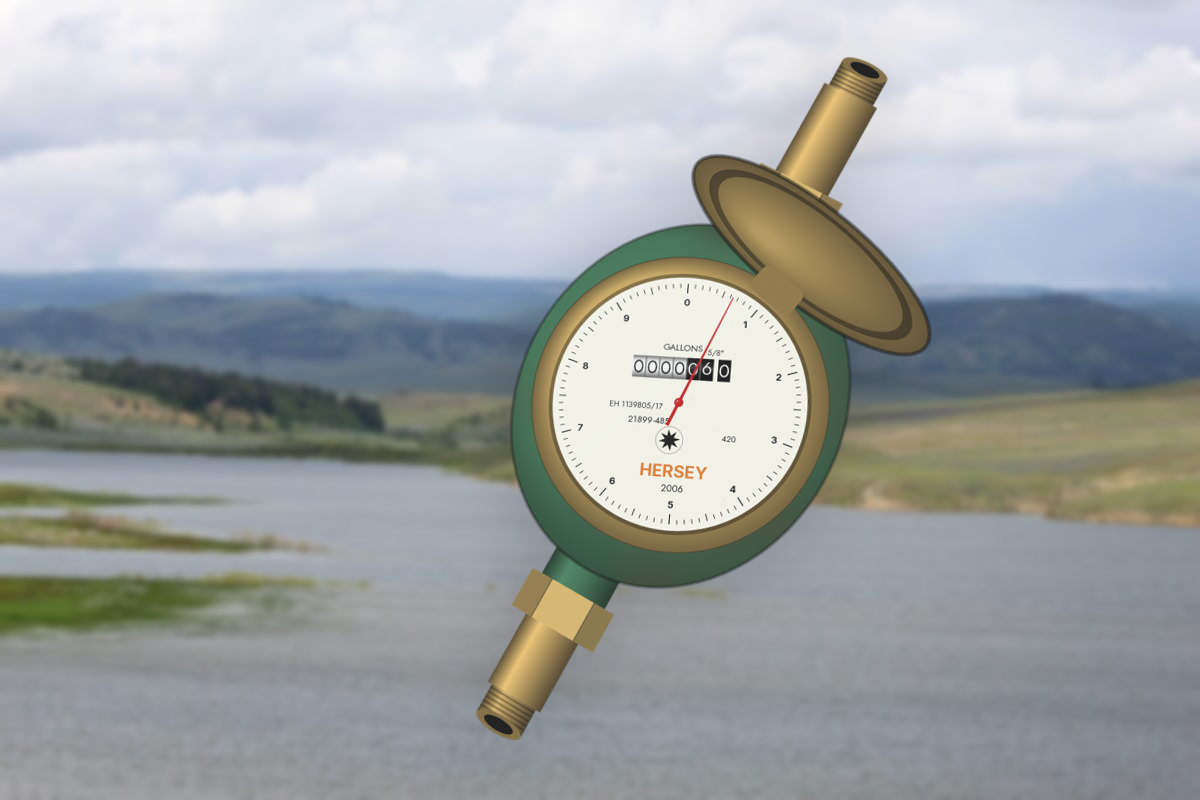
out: 60.6,gal
